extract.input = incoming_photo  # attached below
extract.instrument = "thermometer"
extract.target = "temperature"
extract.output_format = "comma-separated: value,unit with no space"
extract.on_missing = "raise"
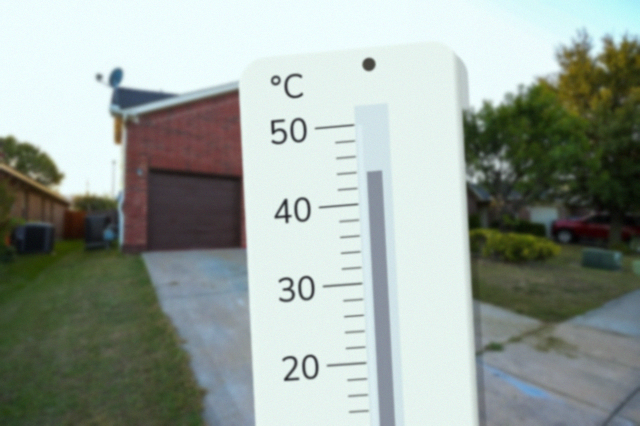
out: 44,°C
